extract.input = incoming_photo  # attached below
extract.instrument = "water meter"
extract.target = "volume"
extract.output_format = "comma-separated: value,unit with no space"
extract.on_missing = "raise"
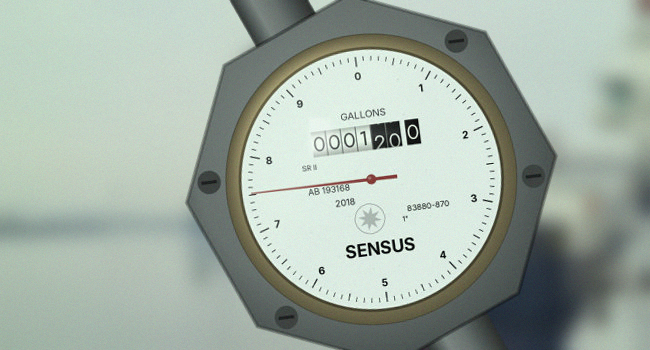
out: 1197.5,gal
